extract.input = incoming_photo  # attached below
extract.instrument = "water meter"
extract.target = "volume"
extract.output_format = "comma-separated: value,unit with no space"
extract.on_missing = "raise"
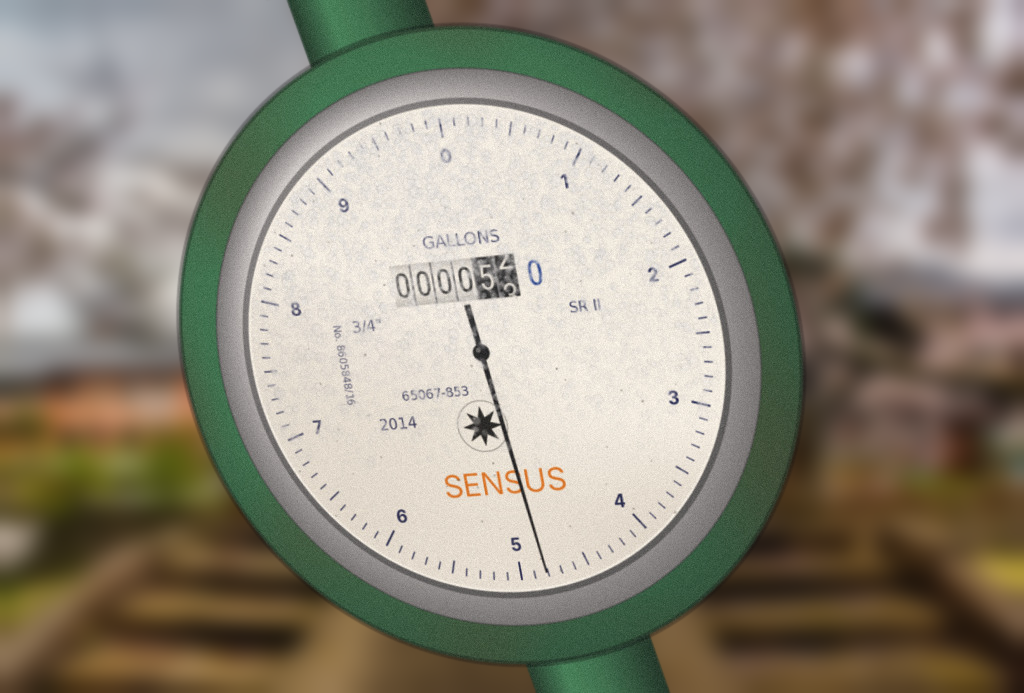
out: 524.8,gal
